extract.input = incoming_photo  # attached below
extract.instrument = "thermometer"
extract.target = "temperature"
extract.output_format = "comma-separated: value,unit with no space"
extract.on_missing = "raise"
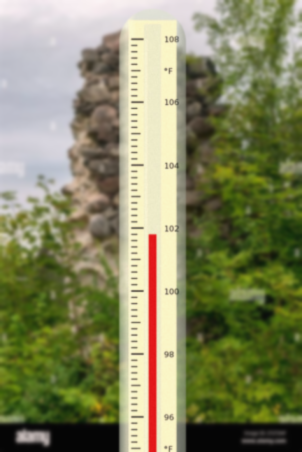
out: 101.8,°F
